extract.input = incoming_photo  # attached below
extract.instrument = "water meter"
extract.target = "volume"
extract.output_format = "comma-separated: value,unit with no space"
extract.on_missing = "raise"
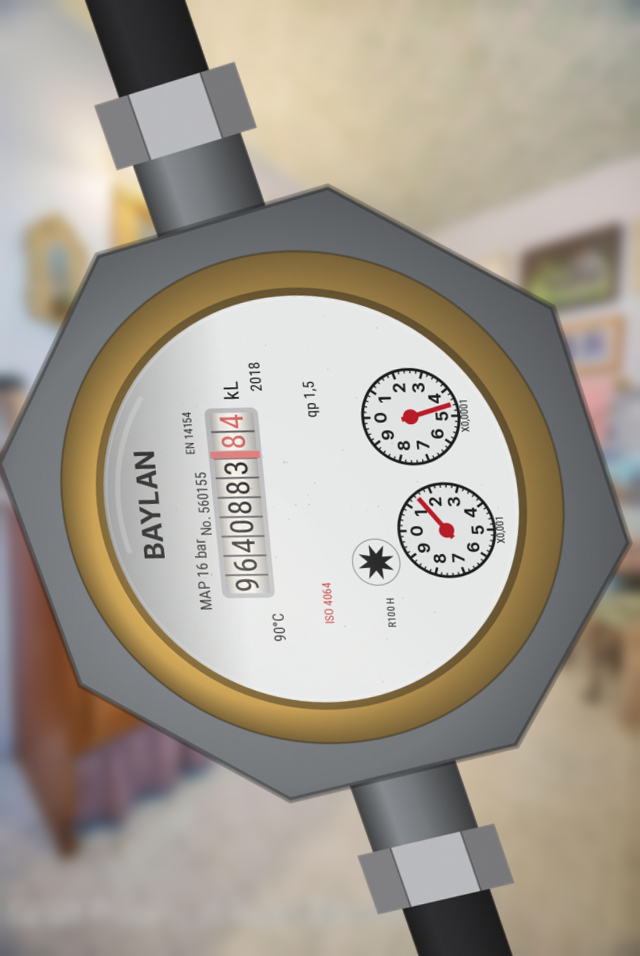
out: 9640883.8414,kL
